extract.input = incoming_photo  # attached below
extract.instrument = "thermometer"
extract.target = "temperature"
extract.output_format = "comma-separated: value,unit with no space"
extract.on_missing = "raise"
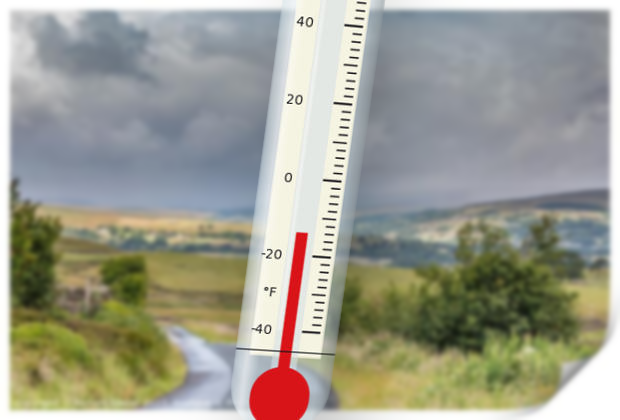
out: -14,°F
